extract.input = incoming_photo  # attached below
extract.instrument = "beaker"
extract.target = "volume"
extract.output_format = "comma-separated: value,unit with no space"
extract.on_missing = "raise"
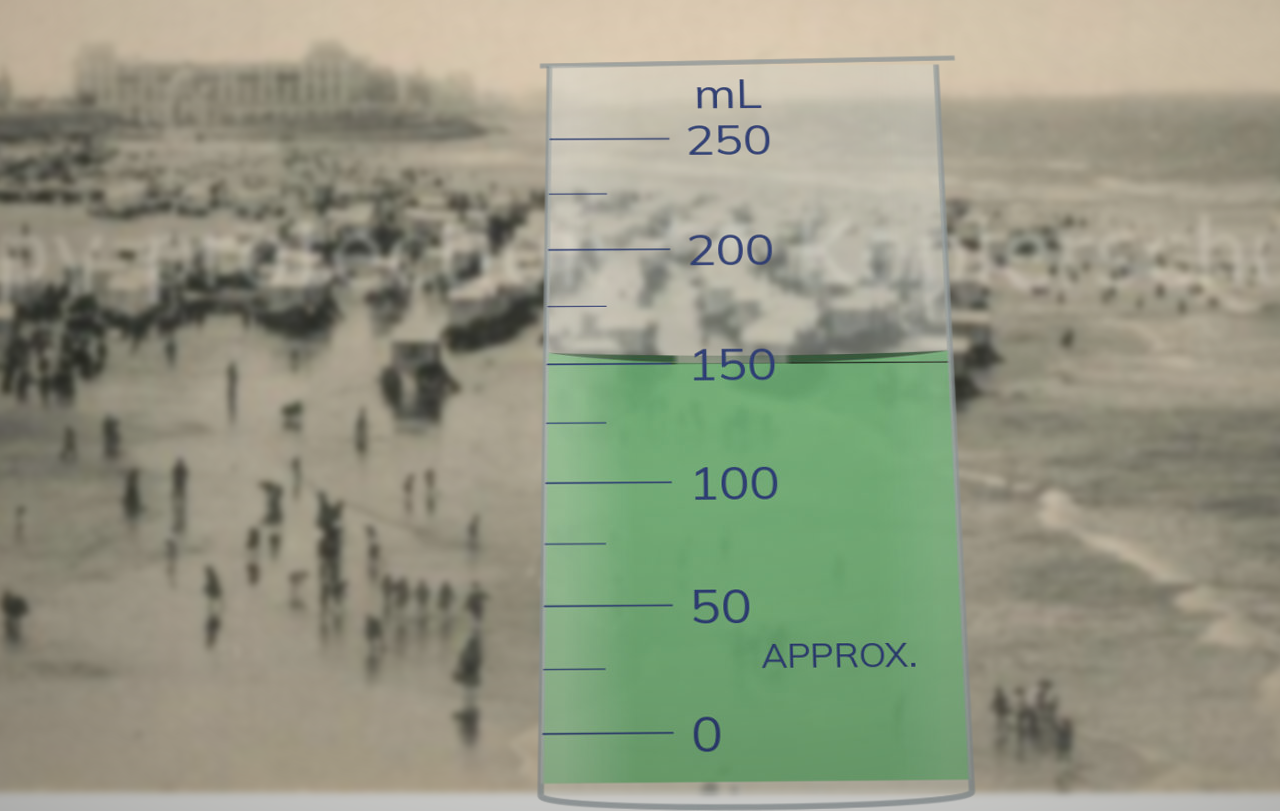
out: 150,mL
